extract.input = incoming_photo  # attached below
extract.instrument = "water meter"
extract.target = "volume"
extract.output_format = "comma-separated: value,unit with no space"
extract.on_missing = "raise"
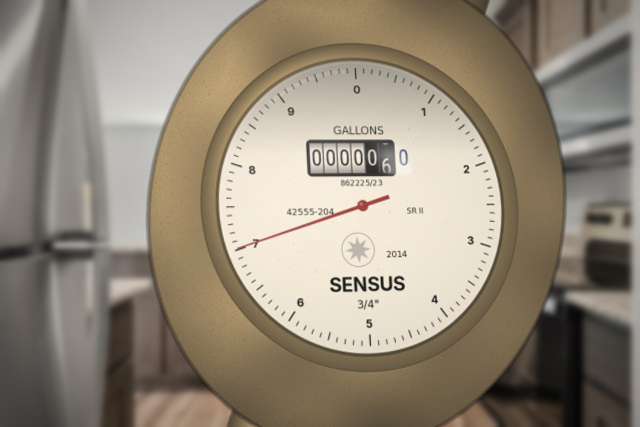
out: 57.0,gal
